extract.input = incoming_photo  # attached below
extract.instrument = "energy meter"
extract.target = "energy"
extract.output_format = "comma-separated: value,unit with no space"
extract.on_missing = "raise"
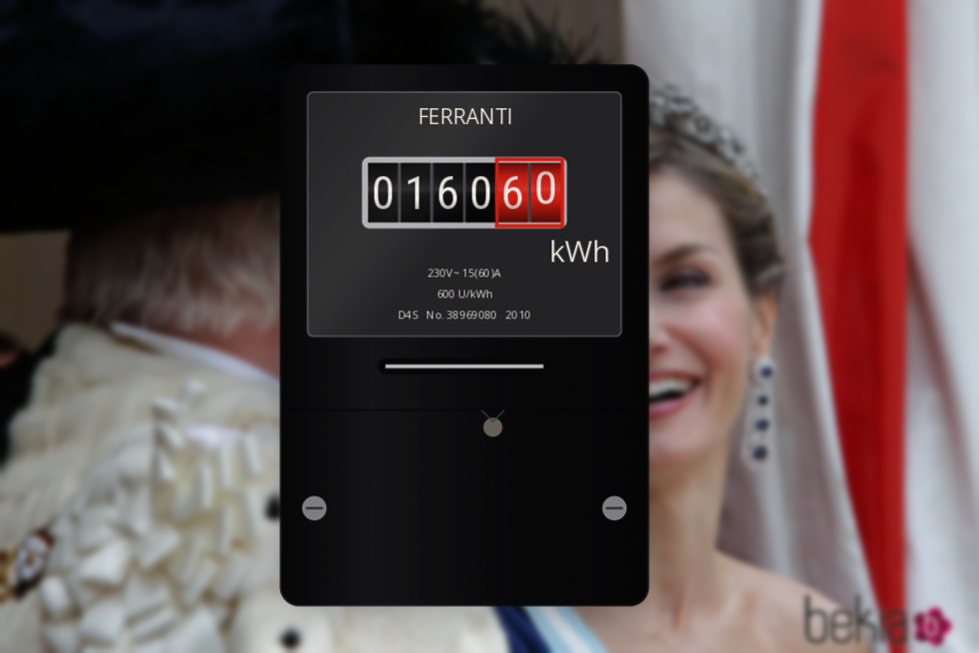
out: 160.60,kWh
